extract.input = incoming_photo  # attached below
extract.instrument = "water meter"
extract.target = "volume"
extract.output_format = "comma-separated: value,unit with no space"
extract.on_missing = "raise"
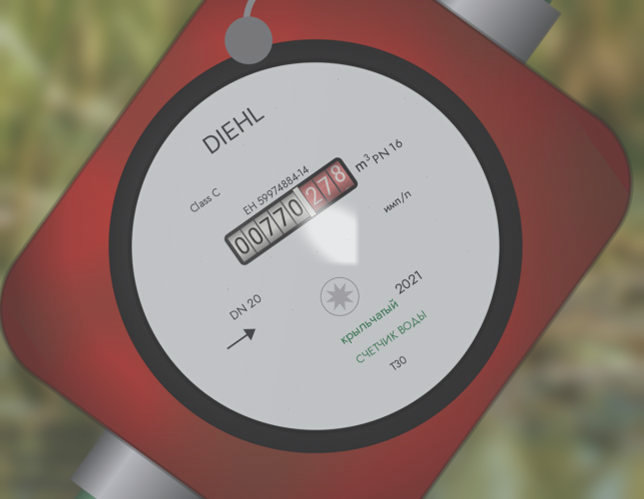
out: 770.278,m³
